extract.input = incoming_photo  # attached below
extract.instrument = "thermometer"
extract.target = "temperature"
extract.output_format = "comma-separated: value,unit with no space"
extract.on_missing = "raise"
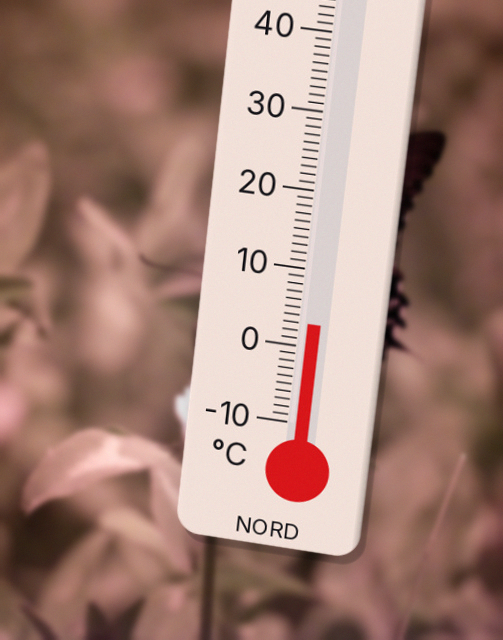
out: 3,°C
